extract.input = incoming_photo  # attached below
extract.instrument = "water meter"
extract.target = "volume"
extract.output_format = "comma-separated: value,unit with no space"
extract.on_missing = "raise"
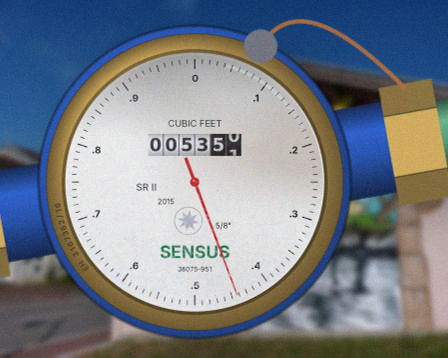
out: 5350.44,ft³
